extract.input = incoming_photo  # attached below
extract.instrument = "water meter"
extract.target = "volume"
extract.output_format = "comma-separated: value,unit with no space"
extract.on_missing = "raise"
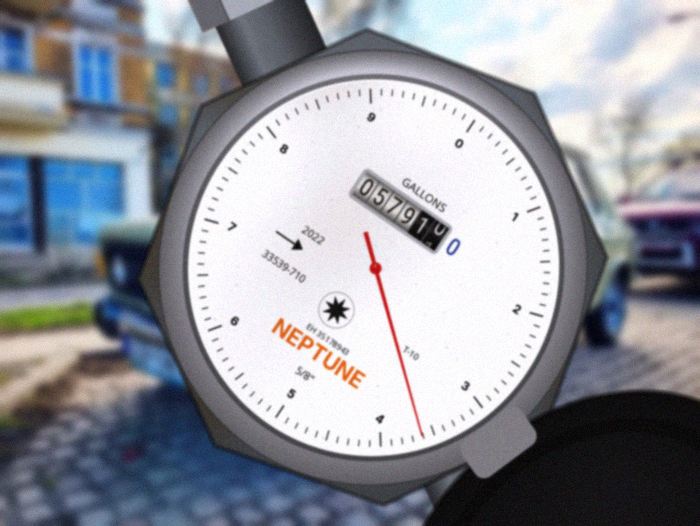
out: 579103.6,gal
